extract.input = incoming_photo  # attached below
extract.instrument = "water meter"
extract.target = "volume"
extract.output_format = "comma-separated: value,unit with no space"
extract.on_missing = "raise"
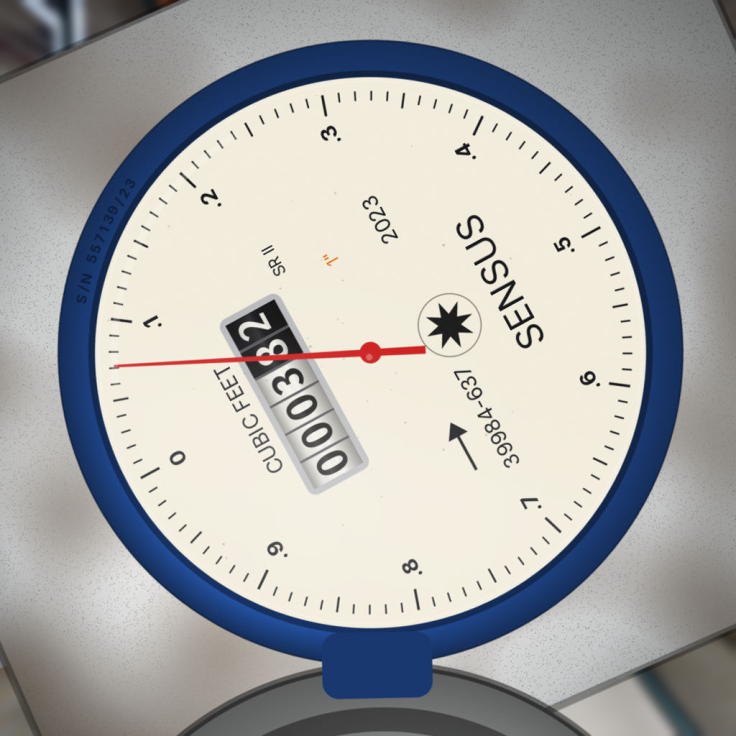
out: 382.07,ft³
